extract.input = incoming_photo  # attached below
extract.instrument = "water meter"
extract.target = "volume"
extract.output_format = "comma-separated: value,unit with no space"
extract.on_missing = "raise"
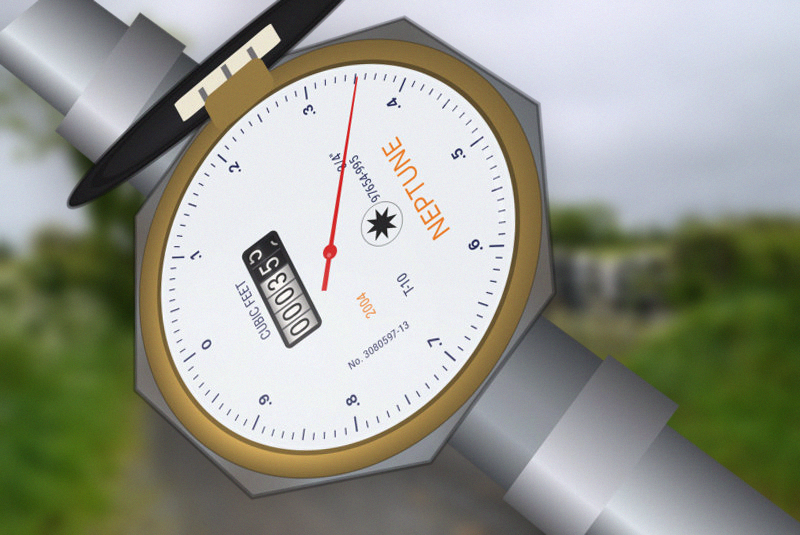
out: 355.35,ft³
